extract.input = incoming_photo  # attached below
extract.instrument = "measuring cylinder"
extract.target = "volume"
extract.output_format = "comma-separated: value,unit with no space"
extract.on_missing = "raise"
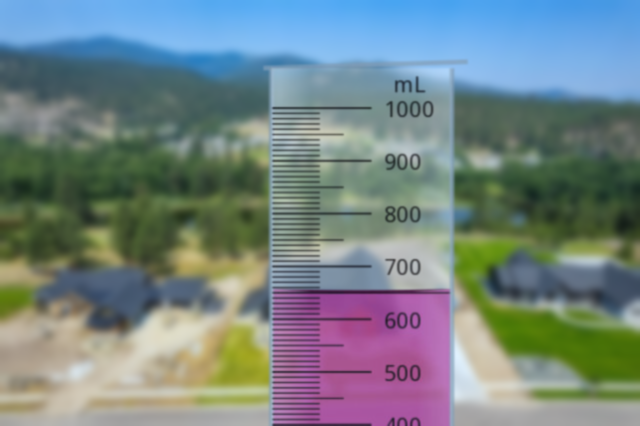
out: 650,mL
